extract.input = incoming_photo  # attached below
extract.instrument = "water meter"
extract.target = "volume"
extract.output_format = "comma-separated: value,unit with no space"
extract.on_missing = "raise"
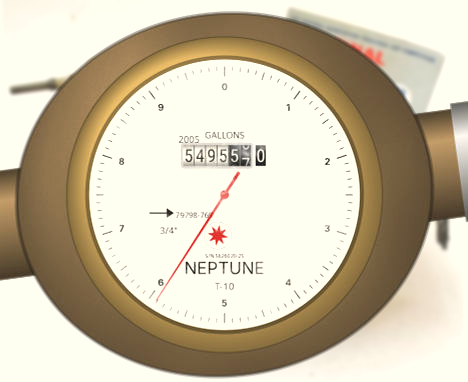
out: 5495565.9,gal
